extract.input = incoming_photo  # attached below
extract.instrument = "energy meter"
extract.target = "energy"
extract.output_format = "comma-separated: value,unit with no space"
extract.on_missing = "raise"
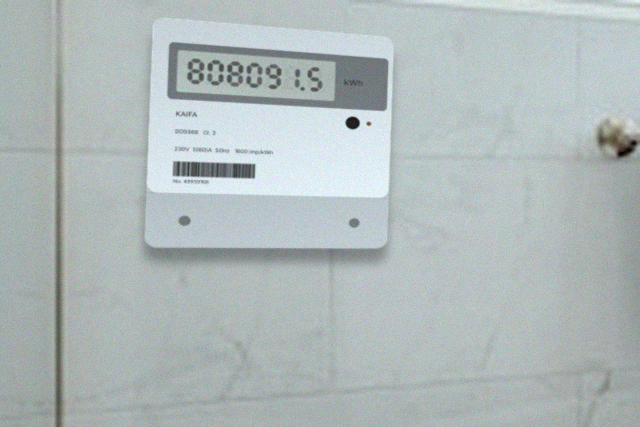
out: 808091.5,kWh
